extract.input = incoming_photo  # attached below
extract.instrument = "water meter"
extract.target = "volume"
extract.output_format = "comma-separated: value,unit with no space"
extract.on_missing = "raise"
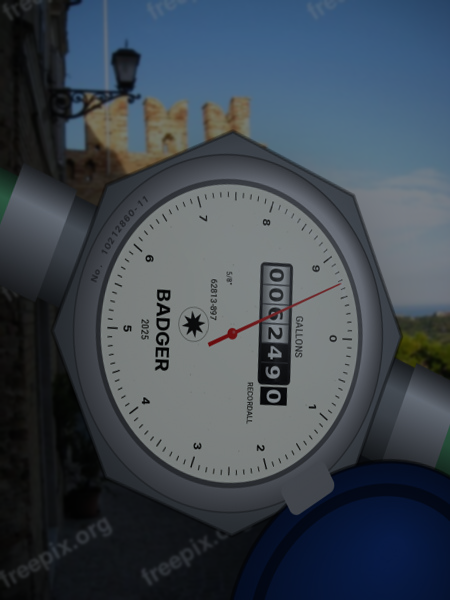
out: 62489.3,gal
